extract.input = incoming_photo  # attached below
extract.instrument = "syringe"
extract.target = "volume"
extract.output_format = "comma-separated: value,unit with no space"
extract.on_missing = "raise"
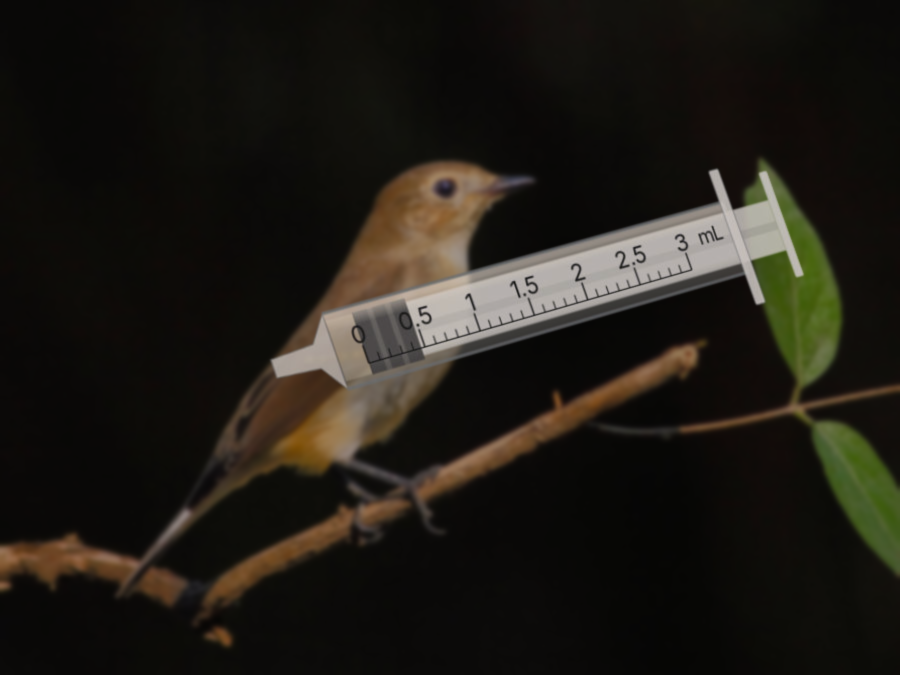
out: 0,mL
